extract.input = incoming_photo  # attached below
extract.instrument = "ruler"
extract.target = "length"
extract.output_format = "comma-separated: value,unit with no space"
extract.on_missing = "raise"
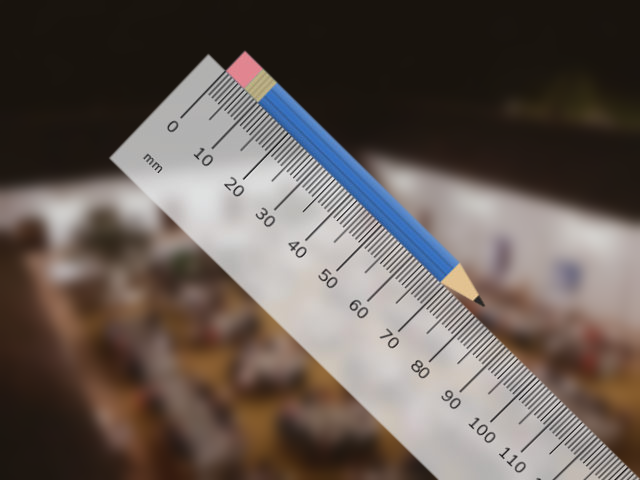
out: 80,mm
